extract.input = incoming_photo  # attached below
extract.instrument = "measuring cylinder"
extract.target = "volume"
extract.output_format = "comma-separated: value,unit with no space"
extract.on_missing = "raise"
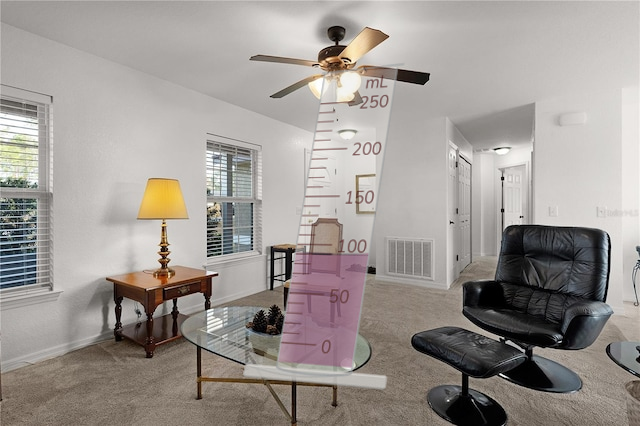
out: 90,mL
